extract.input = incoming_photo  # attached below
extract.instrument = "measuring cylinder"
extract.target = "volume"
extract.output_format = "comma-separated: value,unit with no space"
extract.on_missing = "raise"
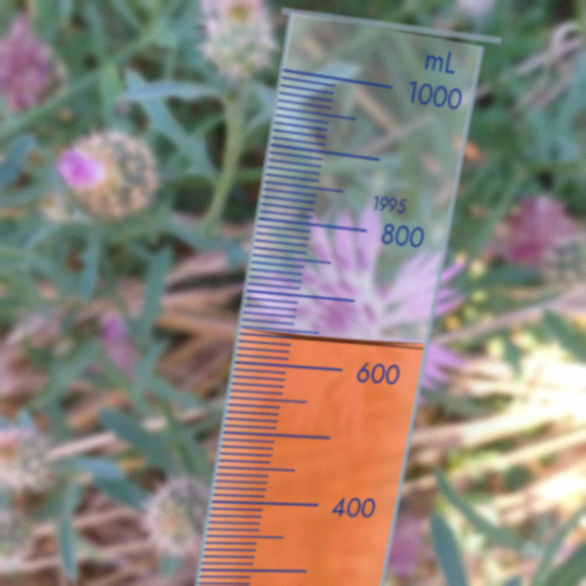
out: 640,mL
